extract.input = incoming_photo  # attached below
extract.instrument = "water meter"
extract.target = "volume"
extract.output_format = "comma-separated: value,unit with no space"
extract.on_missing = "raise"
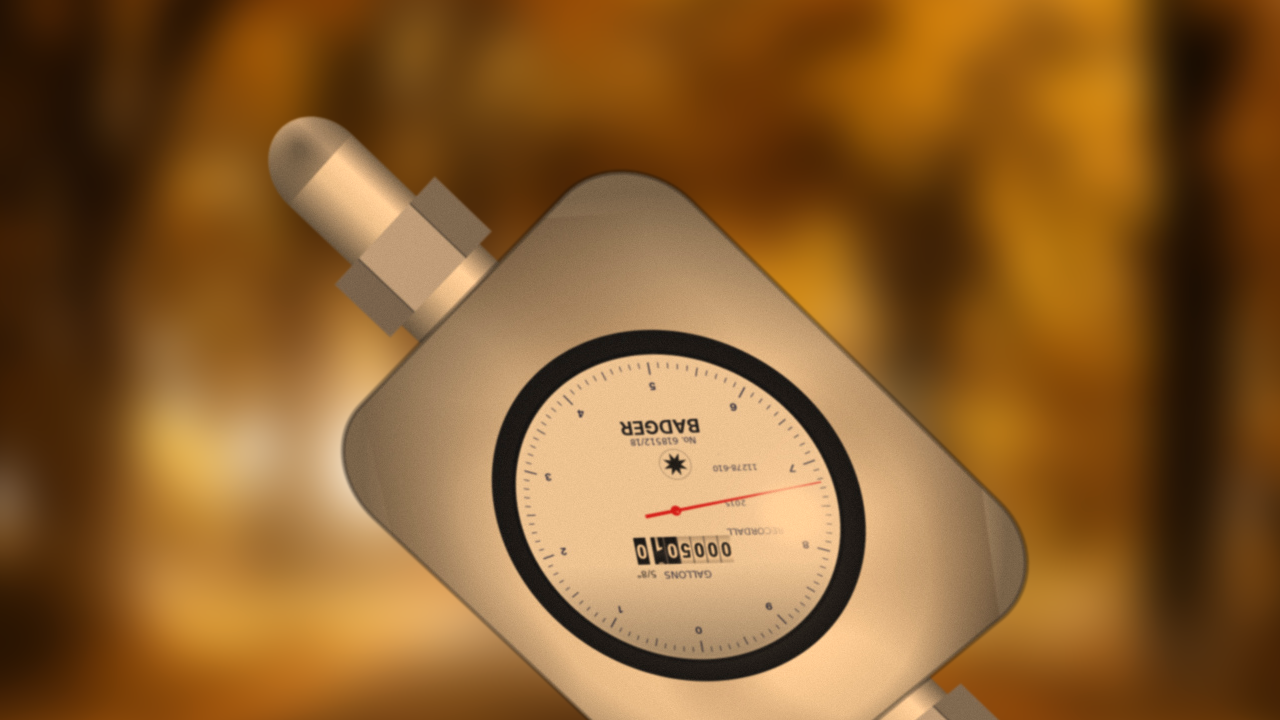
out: 5007.2,gal
